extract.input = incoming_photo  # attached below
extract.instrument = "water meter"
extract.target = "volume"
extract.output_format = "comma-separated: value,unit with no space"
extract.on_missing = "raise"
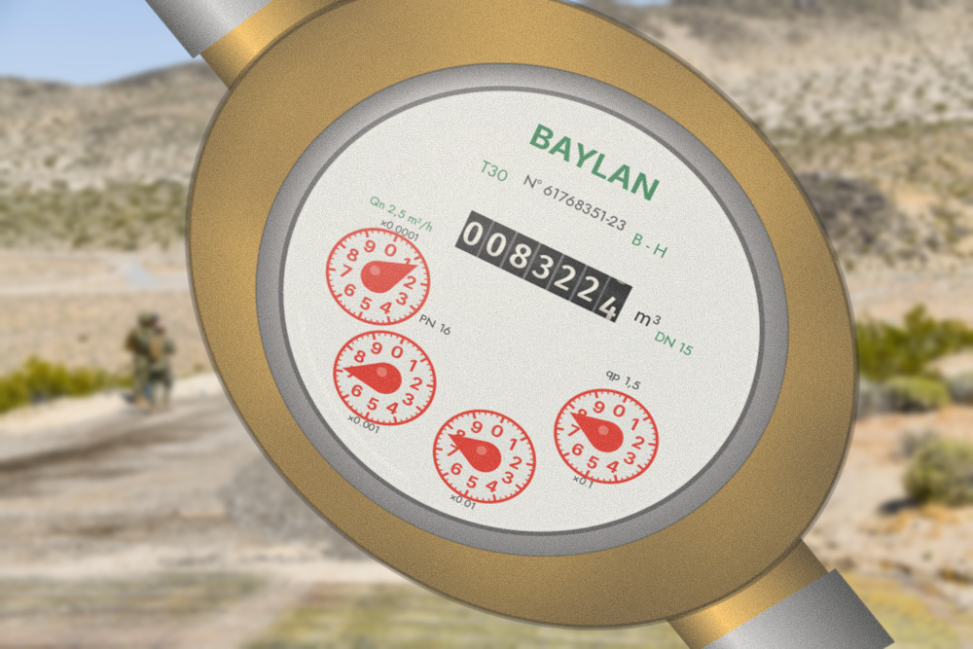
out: 83223.7771,m³
